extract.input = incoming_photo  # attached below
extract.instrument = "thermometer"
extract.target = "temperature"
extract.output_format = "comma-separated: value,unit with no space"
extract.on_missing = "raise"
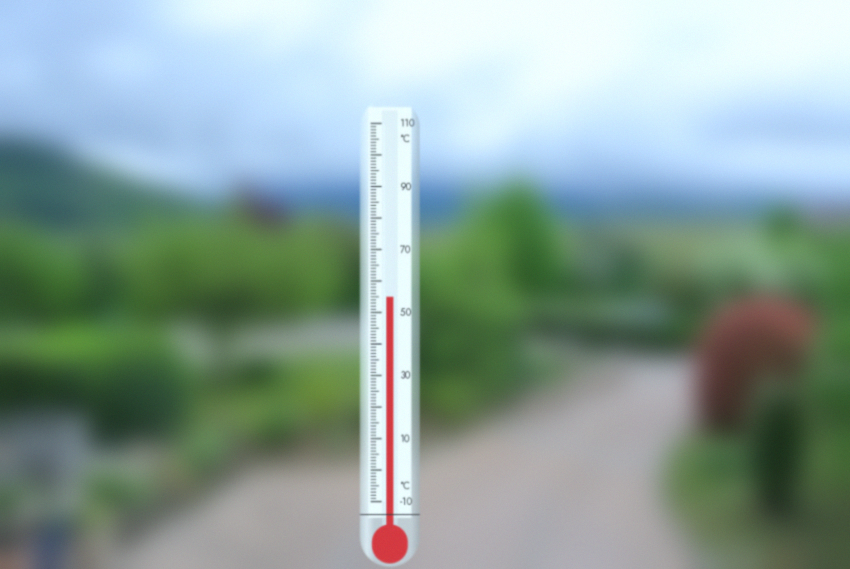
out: 55,°C
